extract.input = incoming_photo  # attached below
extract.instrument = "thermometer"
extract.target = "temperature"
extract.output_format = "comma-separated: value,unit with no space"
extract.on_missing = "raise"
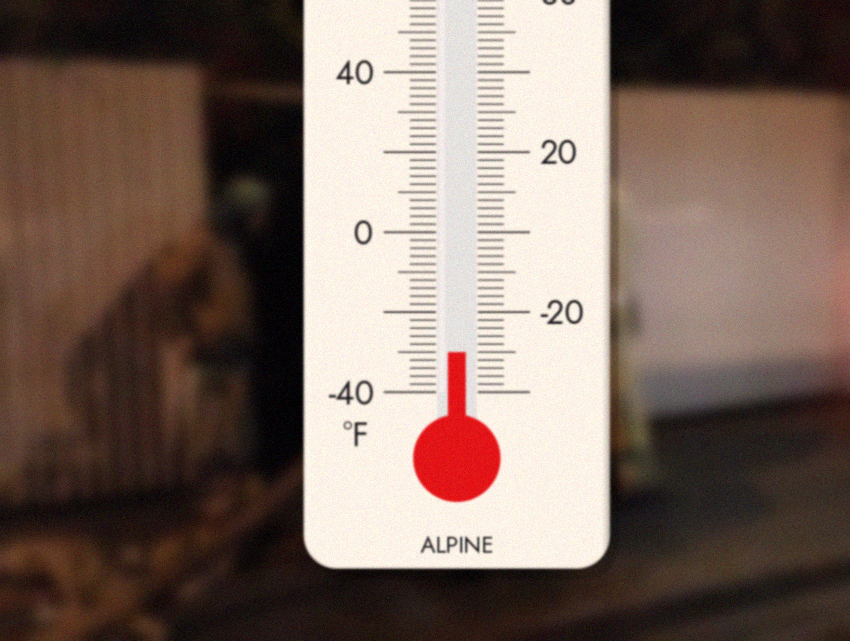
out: -30,°F
